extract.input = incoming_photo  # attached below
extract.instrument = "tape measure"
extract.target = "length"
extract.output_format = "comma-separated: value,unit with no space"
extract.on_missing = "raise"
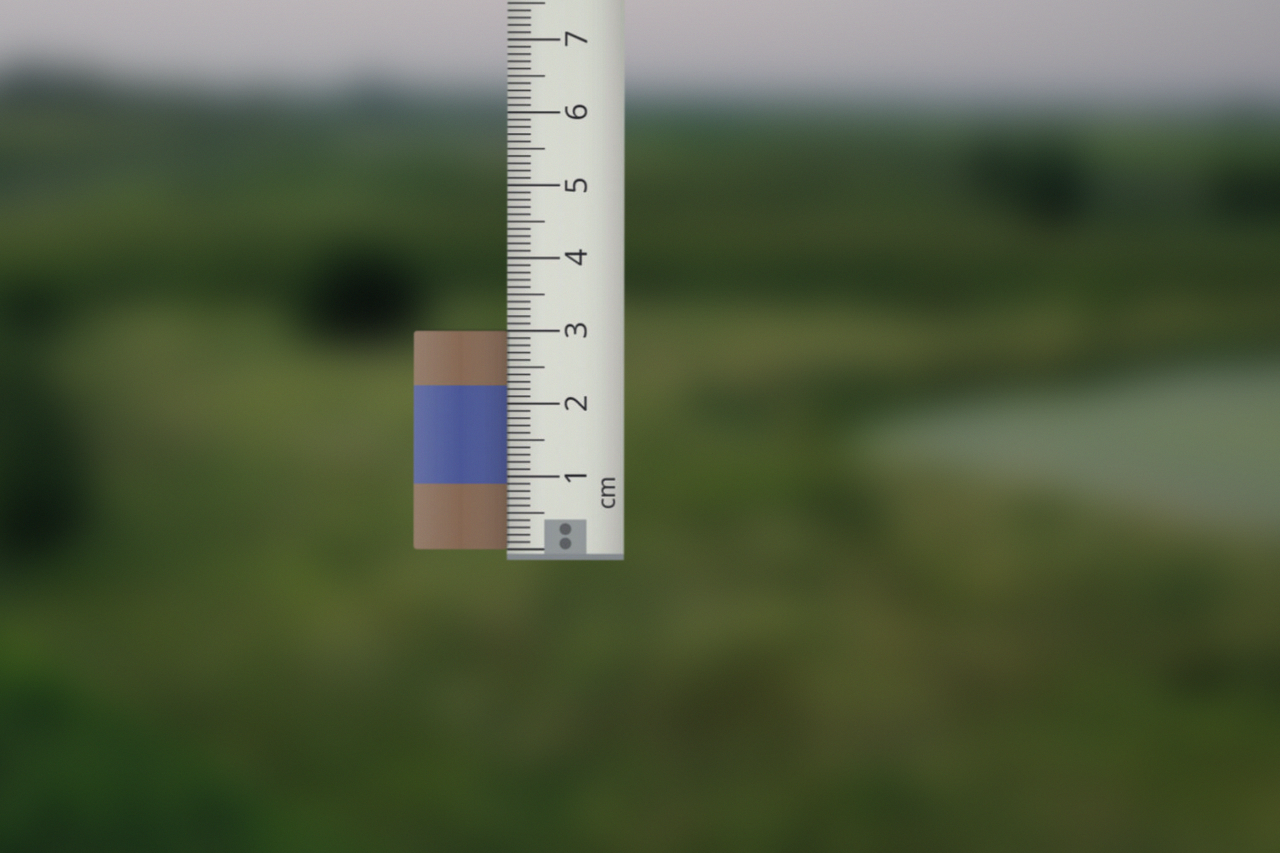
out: 3,cm
